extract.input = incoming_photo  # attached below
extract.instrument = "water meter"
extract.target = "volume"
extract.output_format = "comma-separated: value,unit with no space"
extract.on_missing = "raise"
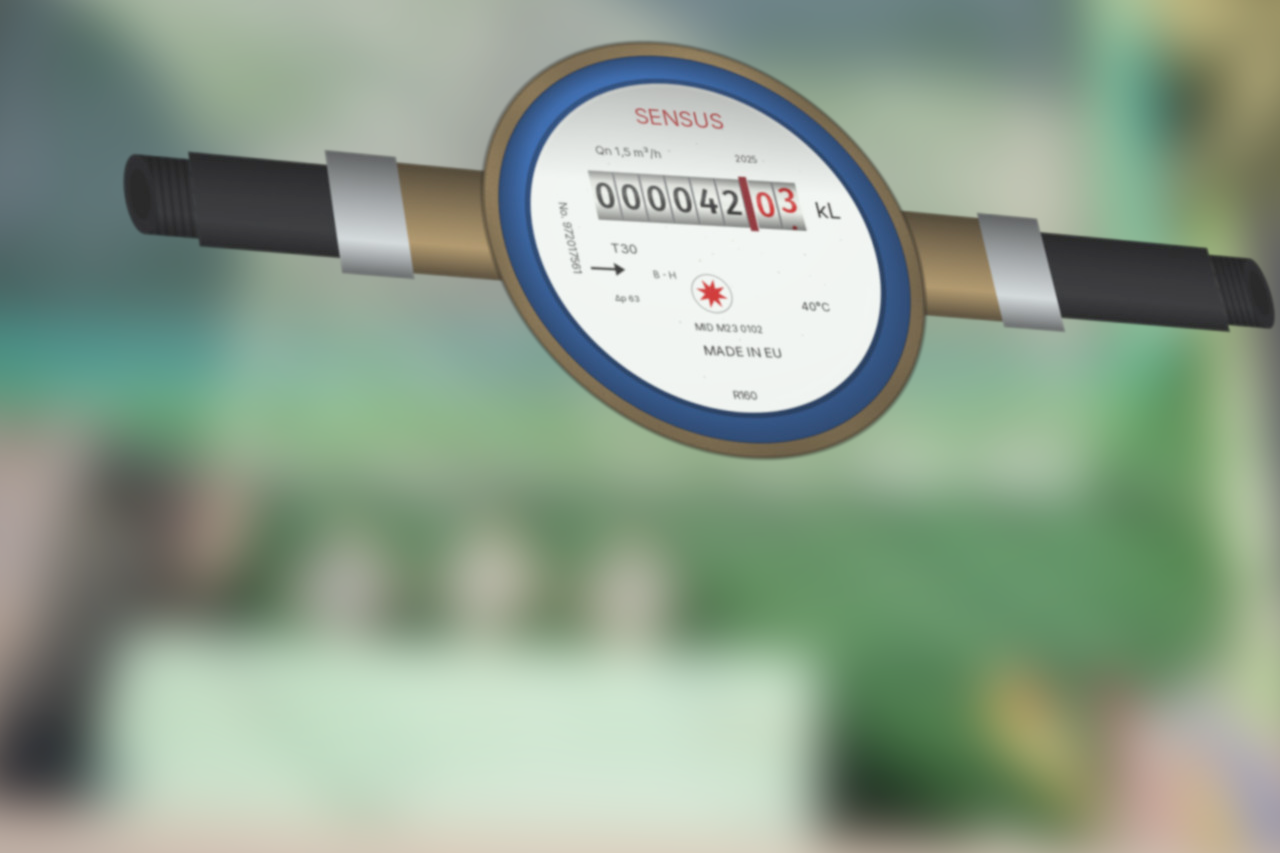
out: 42.03,kL
